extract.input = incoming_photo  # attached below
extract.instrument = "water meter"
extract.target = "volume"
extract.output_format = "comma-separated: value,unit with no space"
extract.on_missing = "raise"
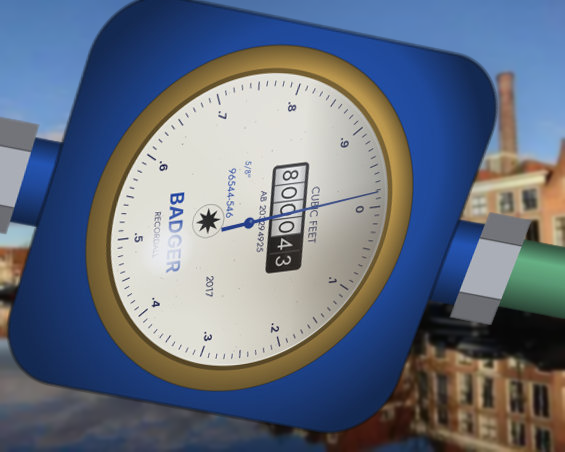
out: 800042.98,ft³
